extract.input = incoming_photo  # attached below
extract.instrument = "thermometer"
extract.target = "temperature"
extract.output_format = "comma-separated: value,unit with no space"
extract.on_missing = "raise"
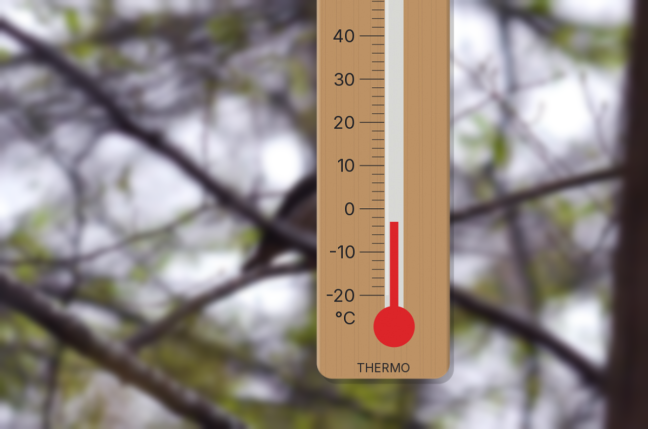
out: -3,°C
